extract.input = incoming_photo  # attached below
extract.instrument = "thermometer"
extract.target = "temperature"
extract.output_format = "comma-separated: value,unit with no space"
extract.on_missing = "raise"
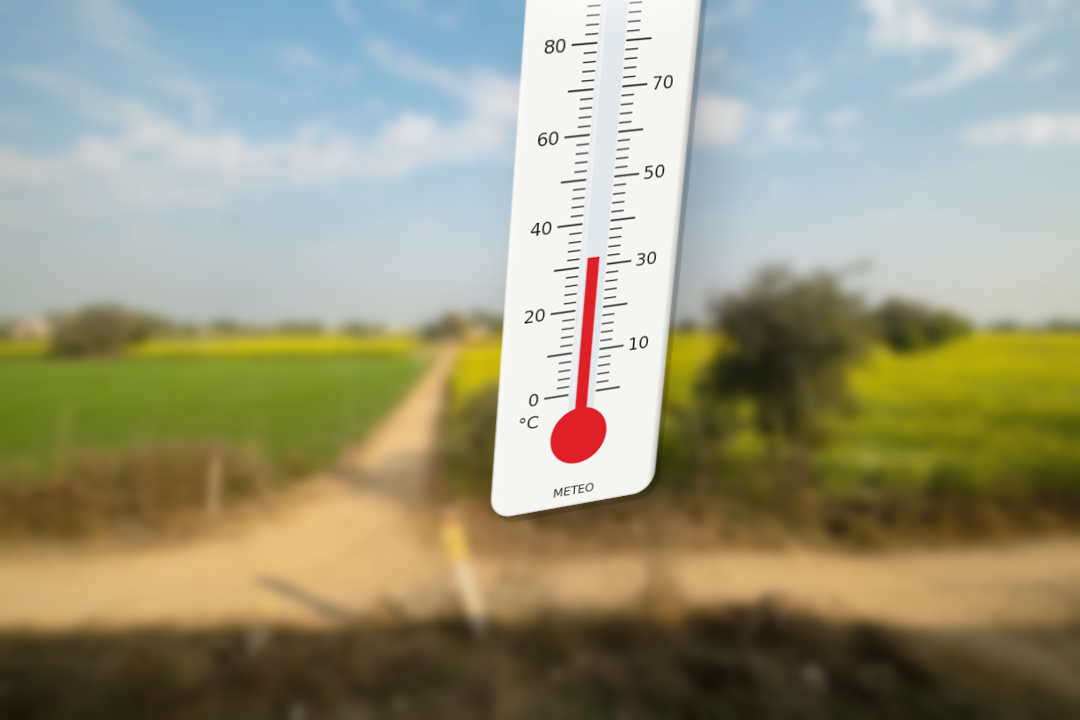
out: 32,°C
